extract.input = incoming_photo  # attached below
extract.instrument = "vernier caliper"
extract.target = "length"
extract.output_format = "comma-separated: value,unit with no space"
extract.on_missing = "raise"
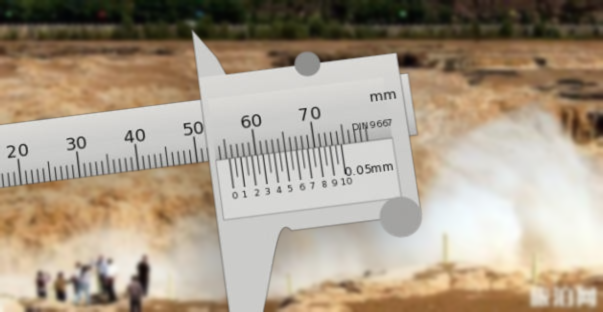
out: 55.5,mm
